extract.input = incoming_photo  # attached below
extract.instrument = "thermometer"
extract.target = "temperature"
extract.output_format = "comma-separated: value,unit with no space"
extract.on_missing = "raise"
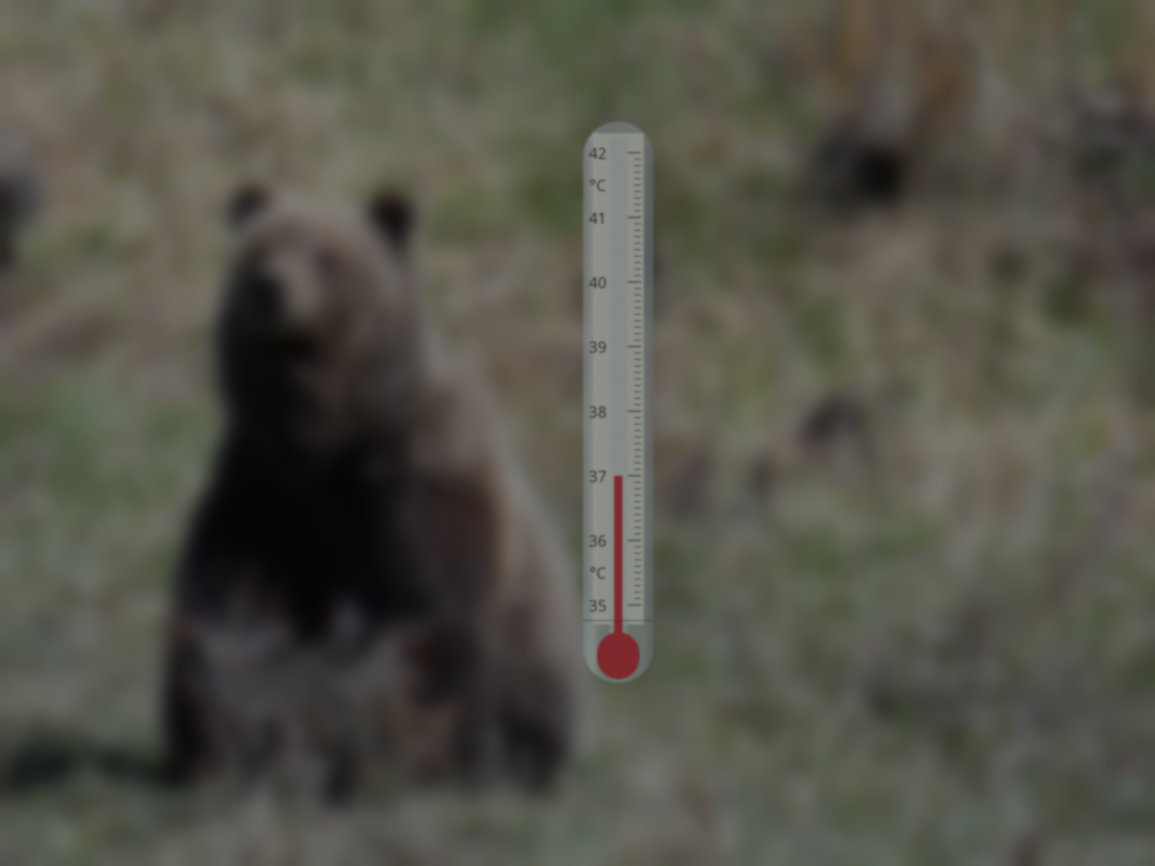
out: 37,°C
